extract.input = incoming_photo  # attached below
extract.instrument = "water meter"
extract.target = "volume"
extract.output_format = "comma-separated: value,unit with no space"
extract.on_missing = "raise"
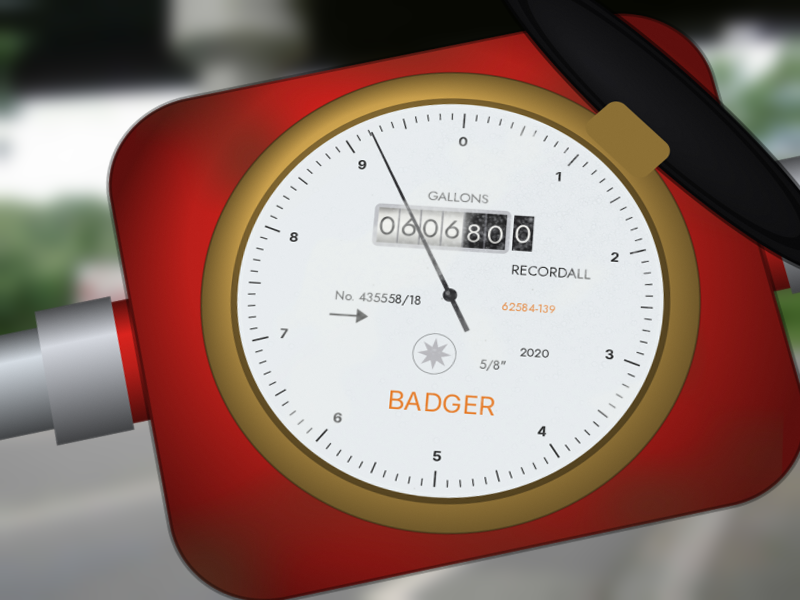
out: 606799.2,gal
